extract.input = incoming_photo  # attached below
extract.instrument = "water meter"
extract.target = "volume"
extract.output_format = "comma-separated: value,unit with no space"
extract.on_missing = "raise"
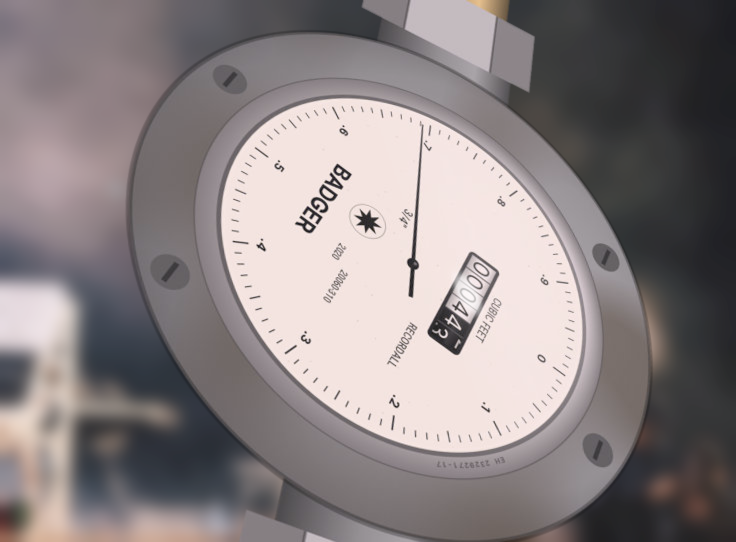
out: 442.69,ft³
